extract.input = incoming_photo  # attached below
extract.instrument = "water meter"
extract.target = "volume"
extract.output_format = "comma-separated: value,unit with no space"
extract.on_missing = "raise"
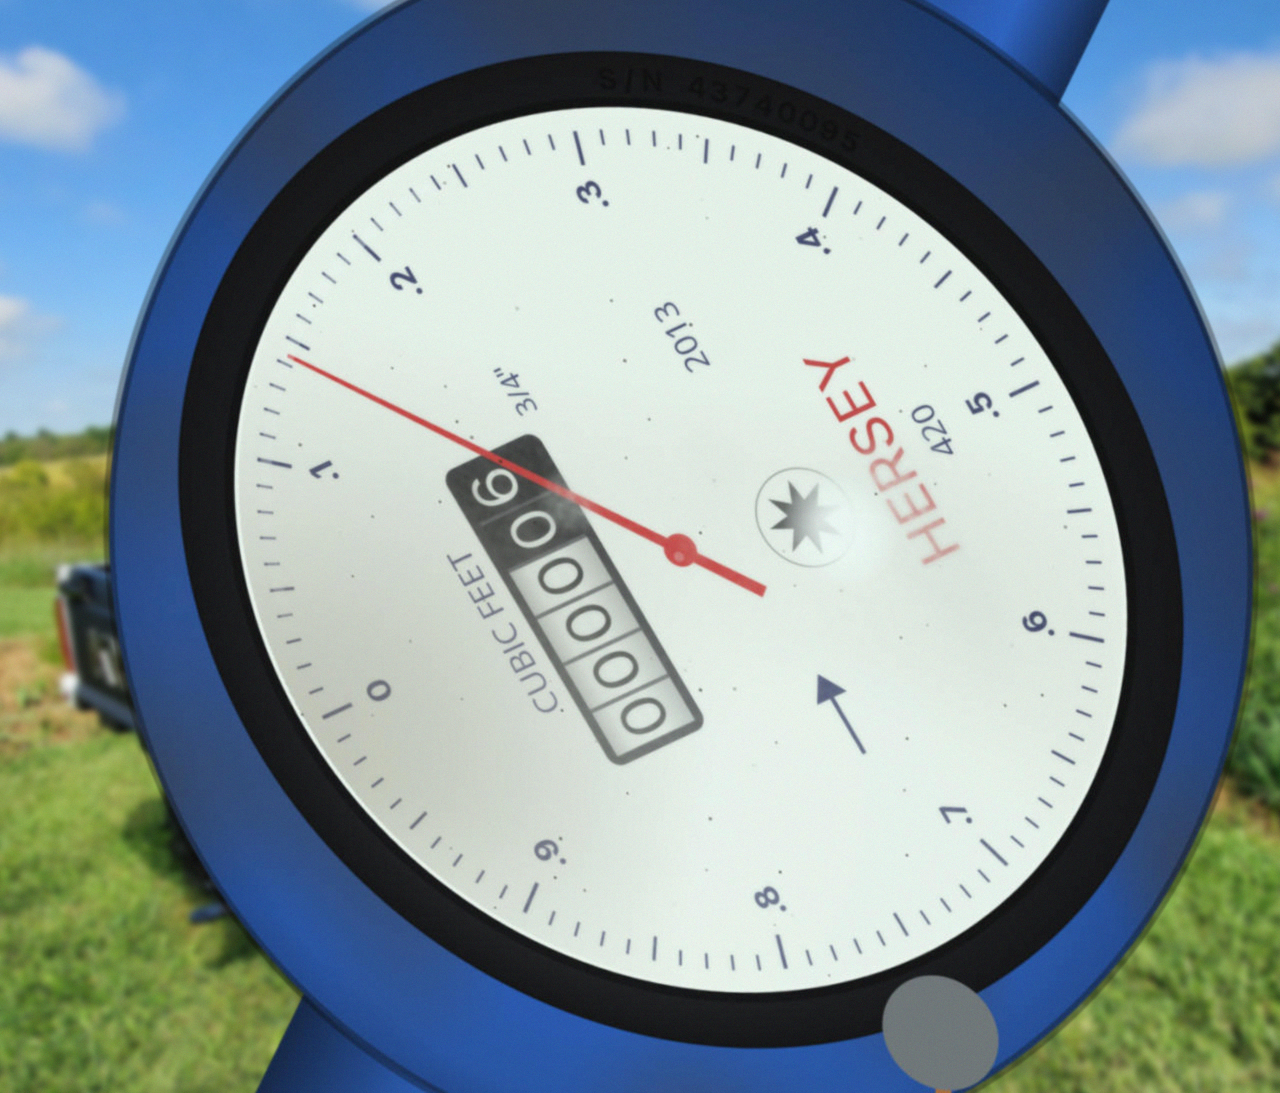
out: 6.14,ft³
